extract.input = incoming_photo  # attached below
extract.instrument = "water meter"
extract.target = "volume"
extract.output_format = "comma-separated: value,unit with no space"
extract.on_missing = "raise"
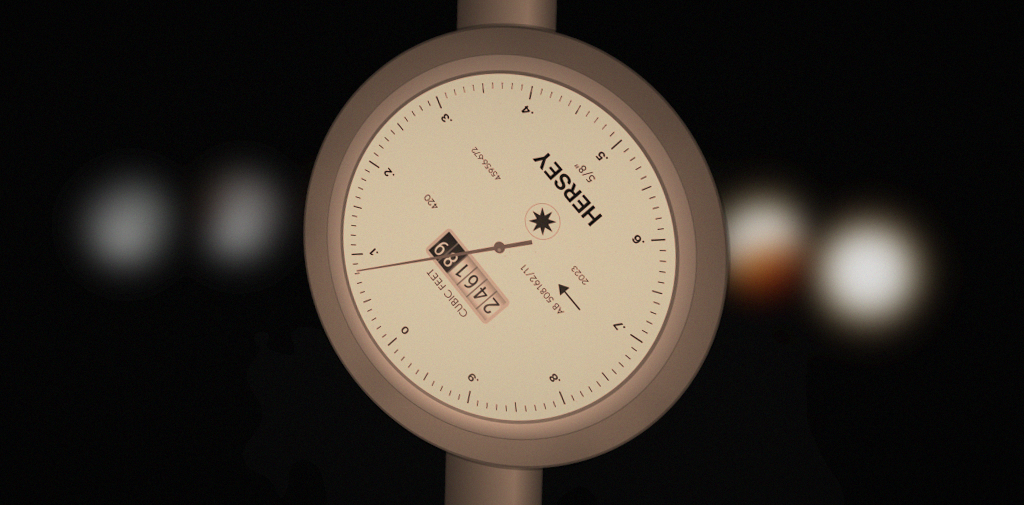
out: 246189.08,ft³
